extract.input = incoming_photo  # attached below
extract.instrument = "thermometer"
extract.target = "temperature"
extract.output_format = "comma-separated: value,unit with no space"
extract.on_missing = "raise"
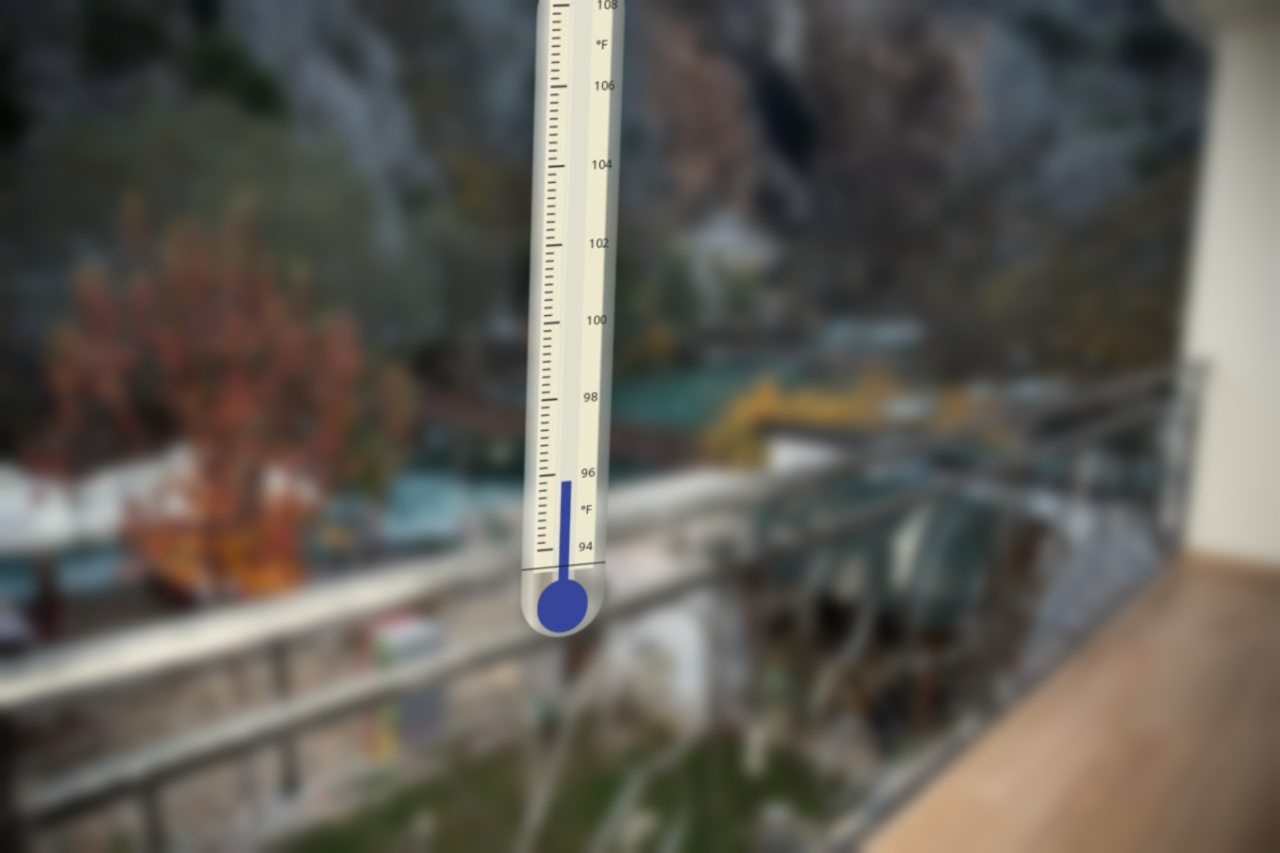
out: 95.8,°F
